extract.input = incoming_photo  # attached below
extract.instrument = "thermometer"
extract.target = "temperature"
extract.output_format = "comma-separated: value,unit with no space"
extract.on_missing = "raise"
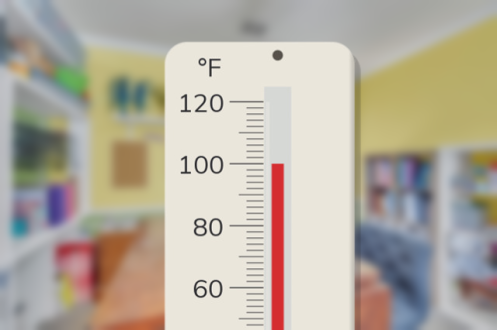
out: 100,°F
